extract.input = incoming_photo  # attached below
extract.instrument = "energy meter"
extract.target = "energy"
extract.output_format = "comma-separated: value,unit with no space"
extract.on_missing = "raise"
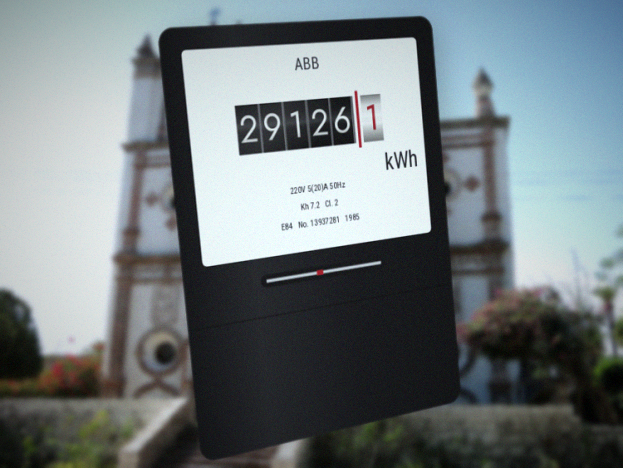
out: 29126.1,kWh
